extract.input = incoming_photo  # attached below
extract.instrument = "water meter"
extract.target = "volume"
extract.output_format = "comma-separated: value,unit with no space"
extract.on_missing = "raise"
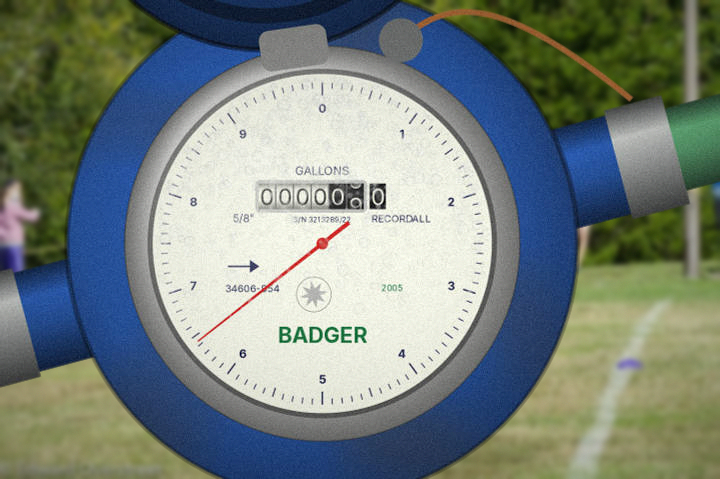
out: 86.4,gal
